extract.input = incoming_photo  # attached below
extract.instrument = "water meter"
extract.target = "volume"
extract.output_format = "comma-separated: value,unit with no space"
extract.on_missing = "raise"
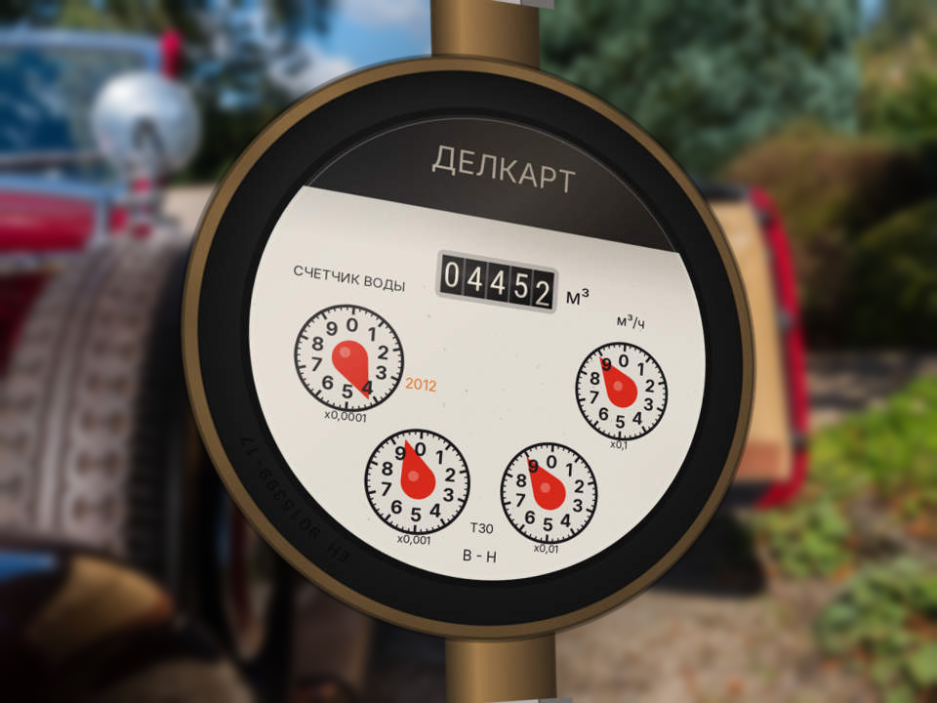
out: 4451.8894,m³
